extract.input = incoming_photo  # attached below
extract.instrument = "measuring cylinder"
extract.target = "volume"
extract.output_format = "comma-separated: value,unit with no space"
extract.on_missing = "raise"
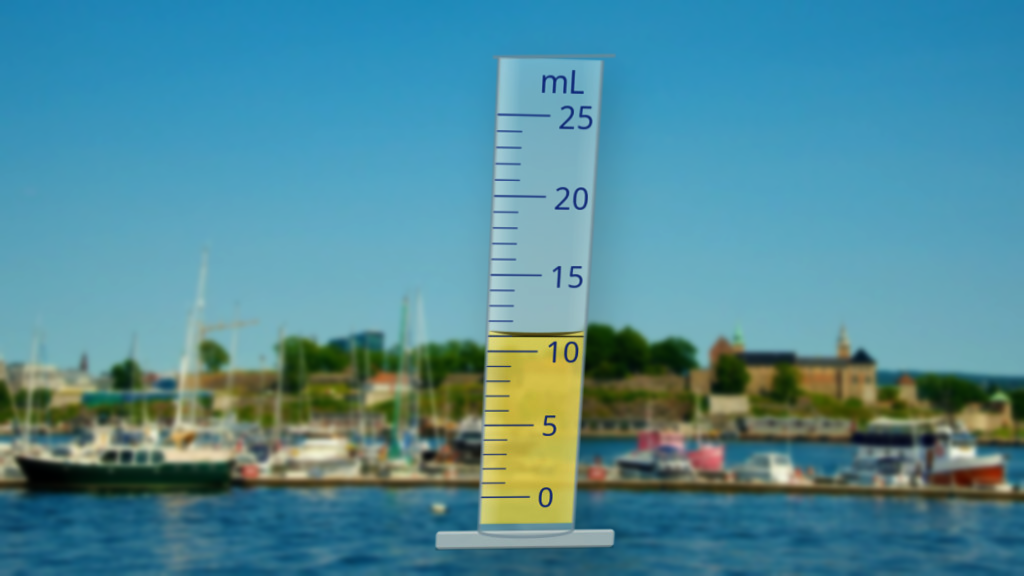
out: 11,mL
